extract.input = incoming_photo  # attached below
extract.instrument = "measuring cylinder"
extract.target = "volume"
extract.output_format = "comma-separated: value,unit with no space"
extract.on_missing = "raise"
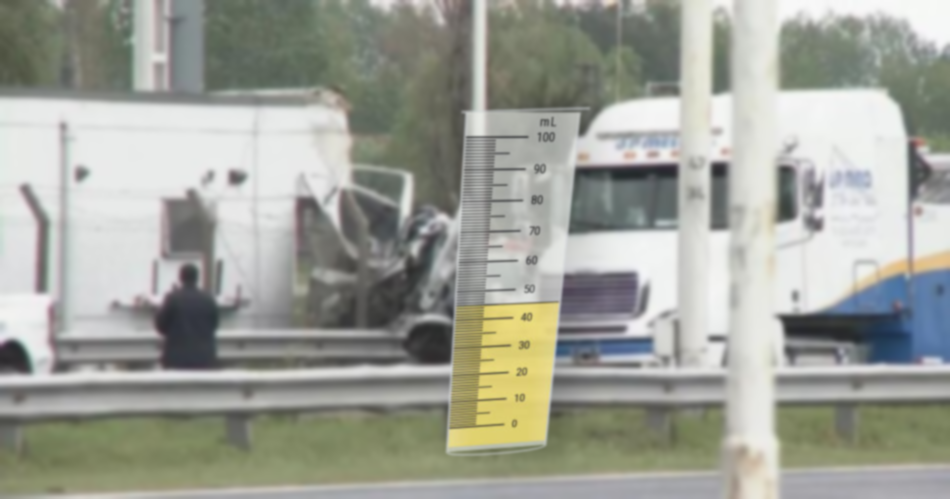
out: 45,mL
